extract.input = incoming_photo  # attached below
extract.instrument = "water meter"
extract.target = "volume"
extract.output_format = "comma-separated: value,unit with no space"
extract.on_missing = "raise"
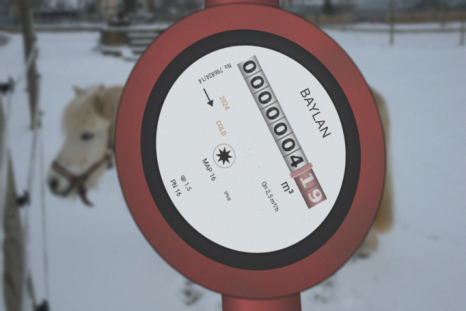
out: 4.19,m³
